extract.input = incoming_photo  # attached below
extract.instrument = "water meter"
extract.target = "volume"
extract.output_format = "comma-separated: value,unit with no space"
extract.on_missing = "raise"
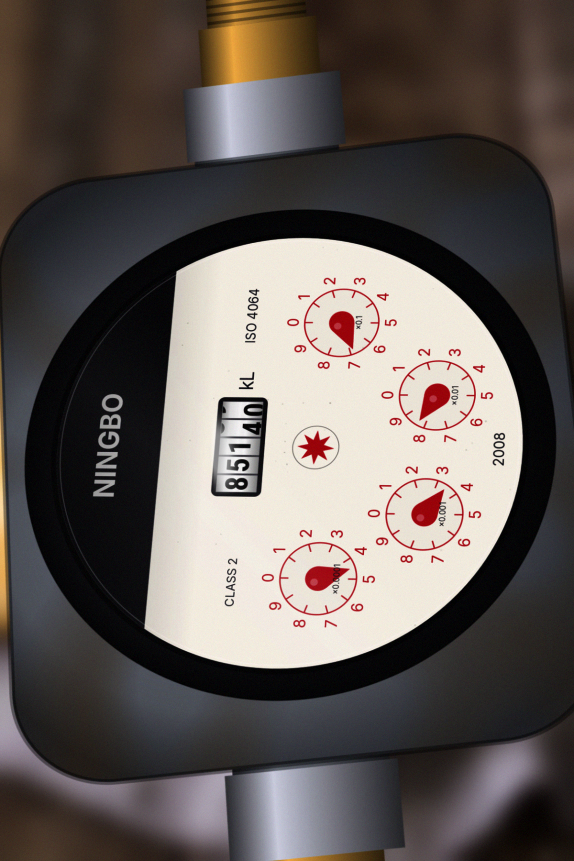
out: 85139.6834,kL
